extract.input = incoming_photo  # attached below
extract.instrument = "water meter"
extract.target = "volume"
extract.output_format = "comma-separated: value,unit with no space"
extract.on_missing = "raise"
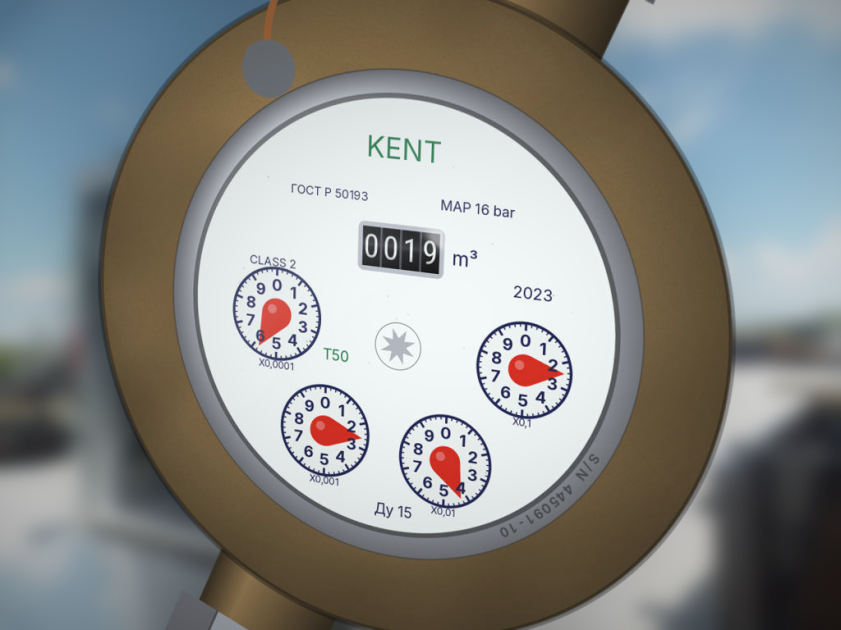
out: 19.2425,m³
